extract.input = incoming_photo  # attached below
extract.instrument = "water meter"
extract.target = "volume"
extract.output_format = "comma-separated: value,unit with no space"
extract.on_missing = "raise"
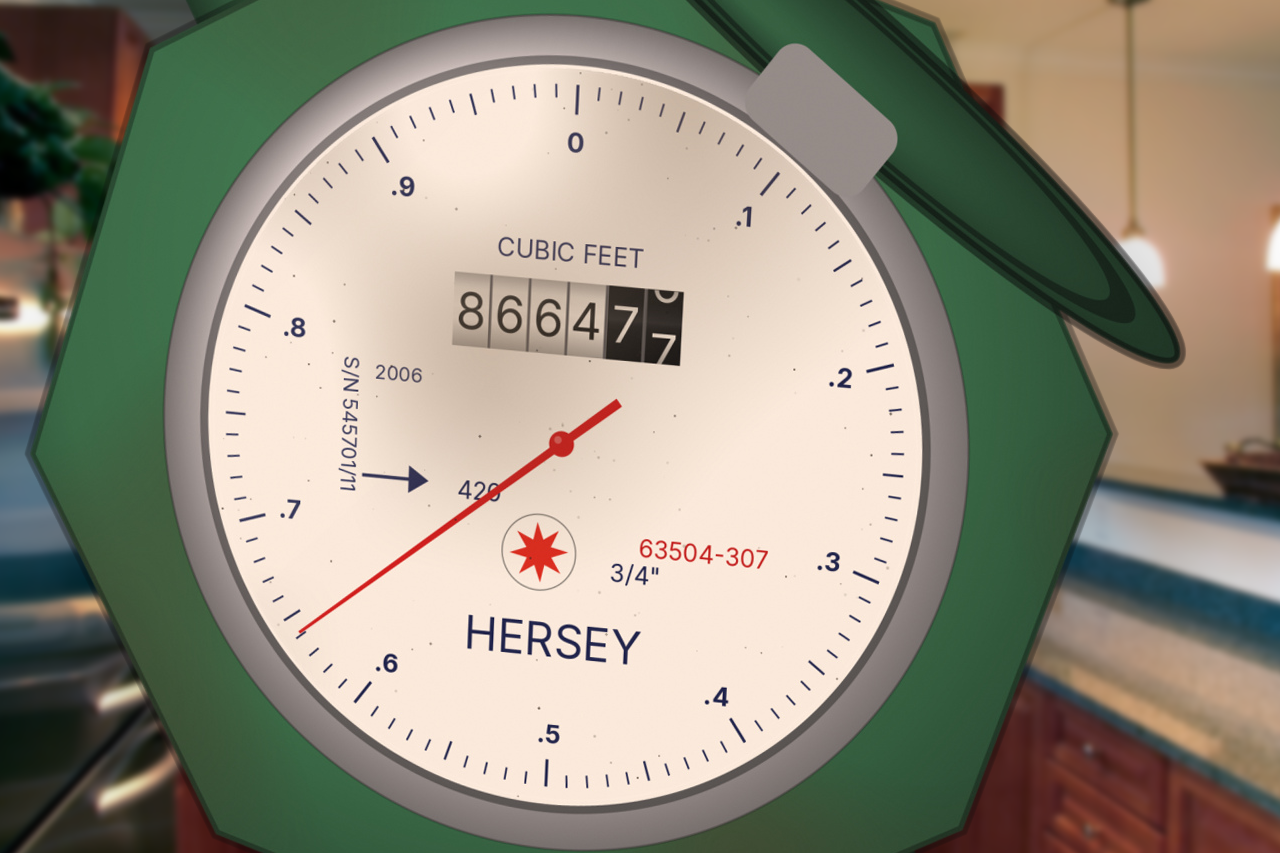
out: 866476.64,ft³
